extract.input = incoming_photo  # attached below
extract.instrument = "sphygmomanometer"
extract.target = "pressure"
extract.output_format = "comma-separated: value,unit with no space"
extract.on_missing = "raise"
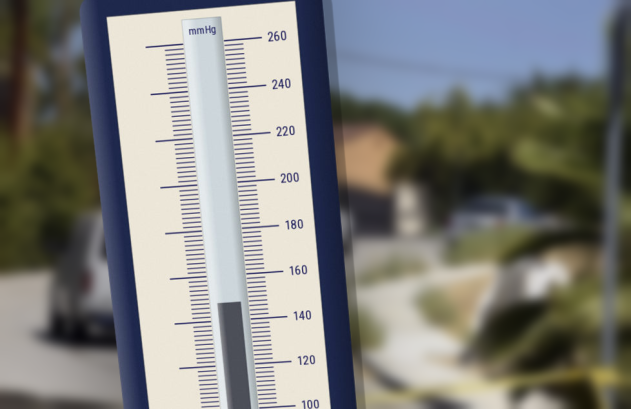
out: 148,mmHg
